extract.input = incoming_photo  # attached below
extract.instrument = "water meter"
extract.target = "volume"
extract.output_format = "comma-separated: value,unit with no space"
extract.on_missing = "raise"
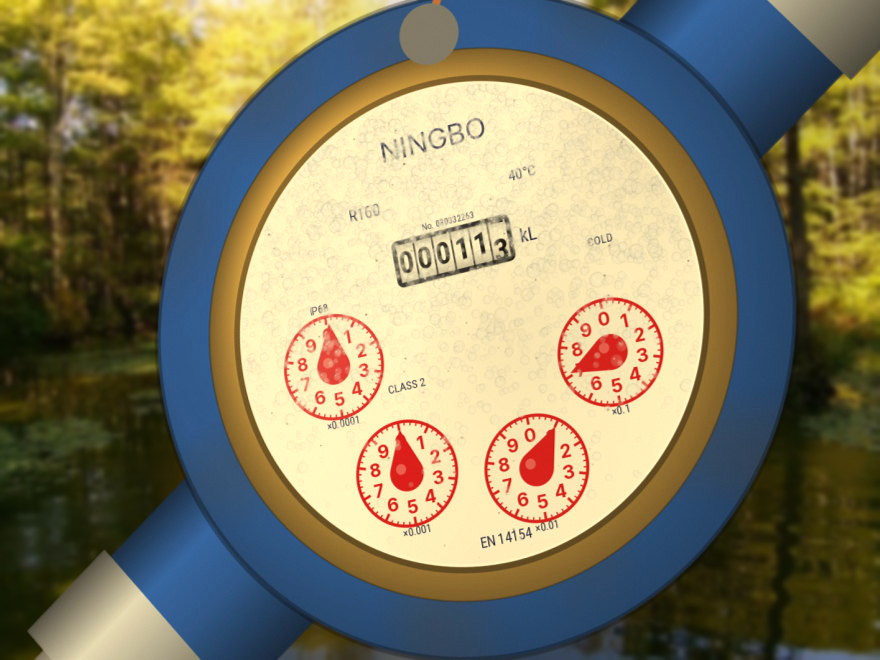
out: 112.7100,kL
